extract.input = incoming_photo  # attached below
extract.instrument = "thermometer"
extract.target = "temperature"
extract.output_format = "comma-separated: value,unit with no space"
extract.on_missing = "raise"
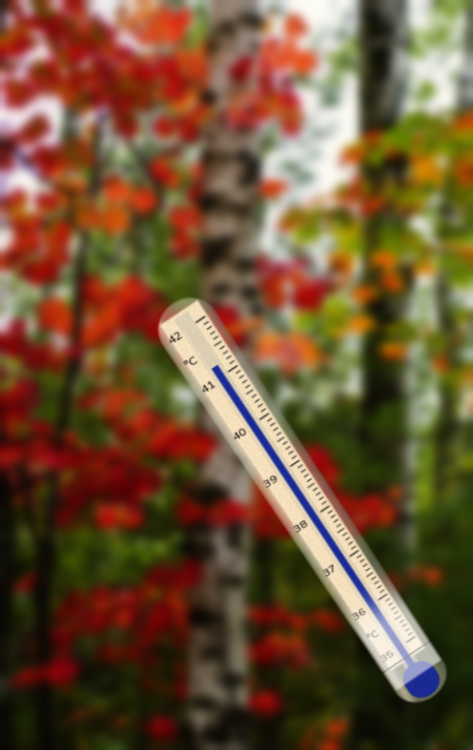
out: 41.2,°C
